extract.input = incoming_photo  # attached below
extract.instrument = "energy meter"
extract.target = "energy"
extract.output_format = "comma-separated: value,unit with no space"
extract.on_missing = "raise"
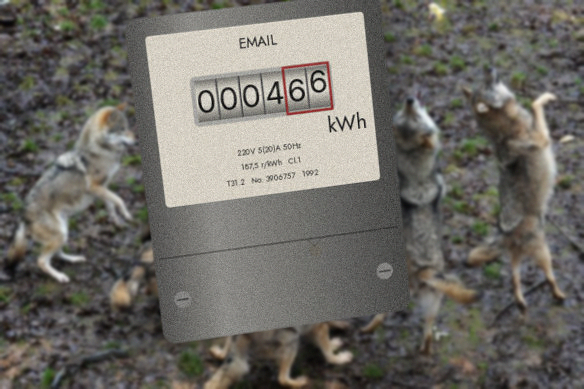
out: 4.66,kWh
